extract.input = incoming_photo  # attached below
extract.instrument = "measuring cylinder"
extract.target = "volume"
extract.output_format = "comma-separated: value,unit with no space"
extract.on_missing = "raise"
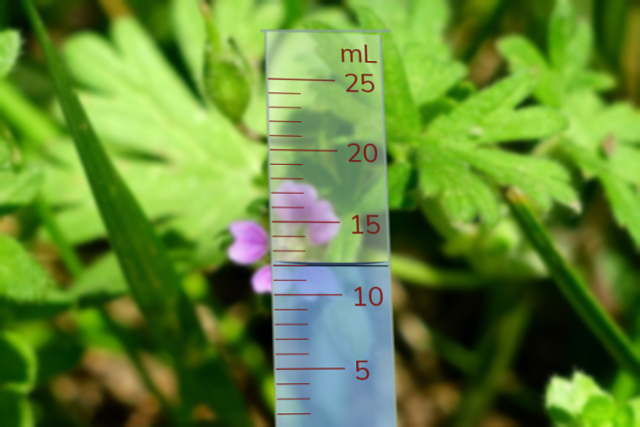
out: 12,mL
